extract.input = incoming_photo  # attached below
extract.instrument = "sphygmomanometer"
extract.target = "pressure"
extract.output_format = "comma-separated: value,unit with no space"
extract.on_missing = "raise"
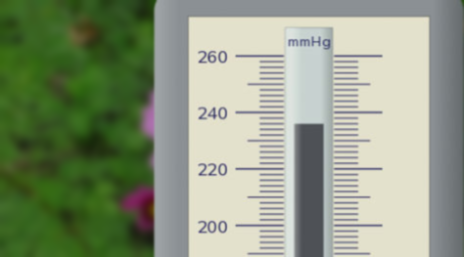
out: 236,mmHg
